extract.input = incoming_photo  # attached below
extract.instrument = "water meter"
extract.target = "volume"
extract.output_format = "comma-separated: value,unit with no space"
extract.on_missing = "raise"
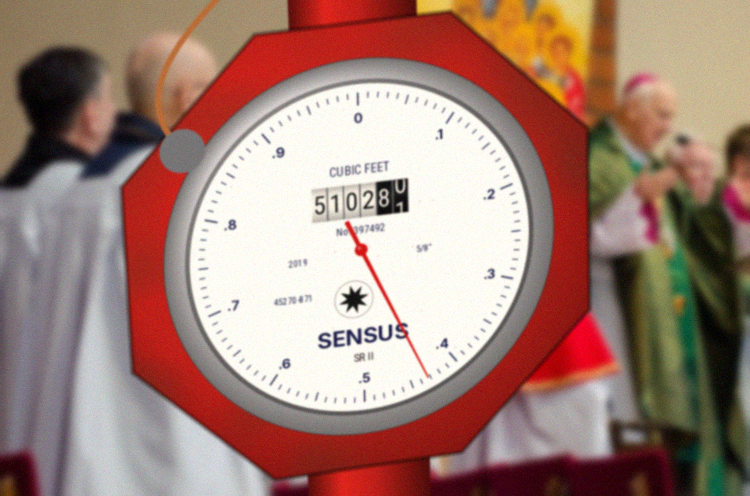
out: 510280.43,ft³
